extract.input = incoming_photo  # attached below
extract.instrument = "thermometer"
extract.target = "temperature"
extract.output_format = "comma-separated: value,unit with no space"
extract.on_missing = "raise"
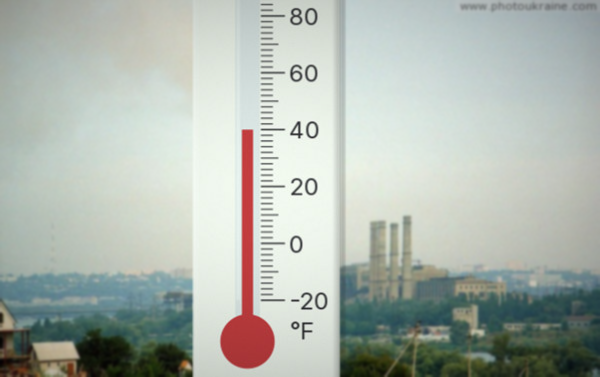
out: 40,°F
